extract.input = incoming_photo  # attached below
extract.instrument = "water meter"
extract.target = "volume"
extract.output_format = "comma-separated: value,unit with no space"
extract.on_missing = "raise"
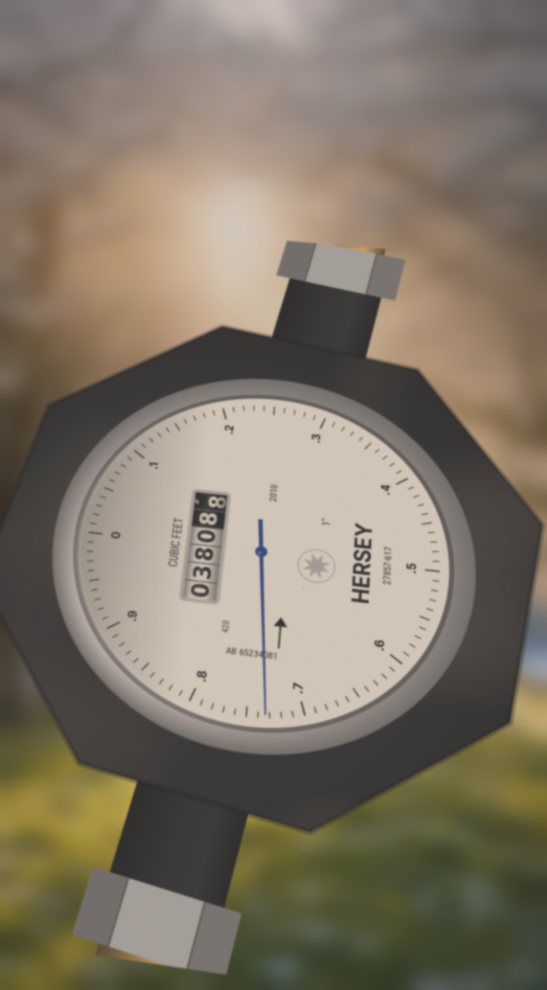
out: 38087.73,ft³
